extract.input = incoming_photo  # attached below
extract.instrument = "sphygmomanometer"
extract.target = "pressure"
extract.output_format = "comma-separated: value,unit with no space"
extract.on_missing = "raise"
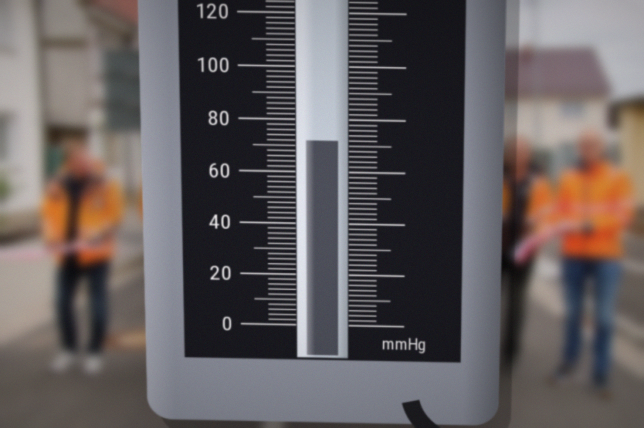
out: 72,mmHg
